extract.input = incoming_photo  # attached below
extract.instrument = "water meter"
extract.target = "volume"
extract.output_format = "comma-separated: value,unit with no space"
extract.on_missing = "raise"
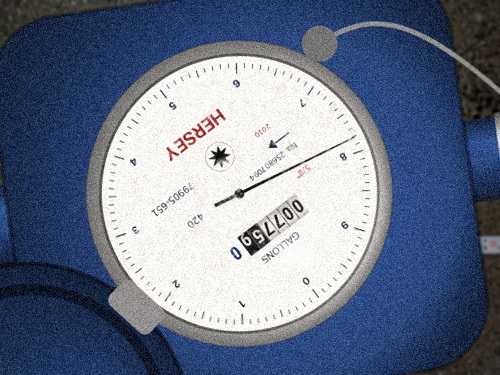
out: 77587.8,gal
